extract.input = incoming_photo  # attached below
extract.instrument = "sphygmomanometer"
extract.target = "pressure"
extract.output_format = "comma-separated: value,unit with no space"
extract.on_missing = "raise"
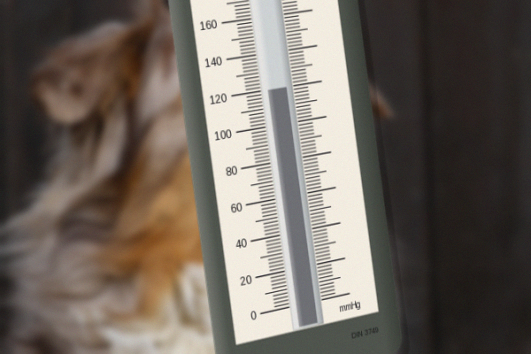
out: 120,mmHg
